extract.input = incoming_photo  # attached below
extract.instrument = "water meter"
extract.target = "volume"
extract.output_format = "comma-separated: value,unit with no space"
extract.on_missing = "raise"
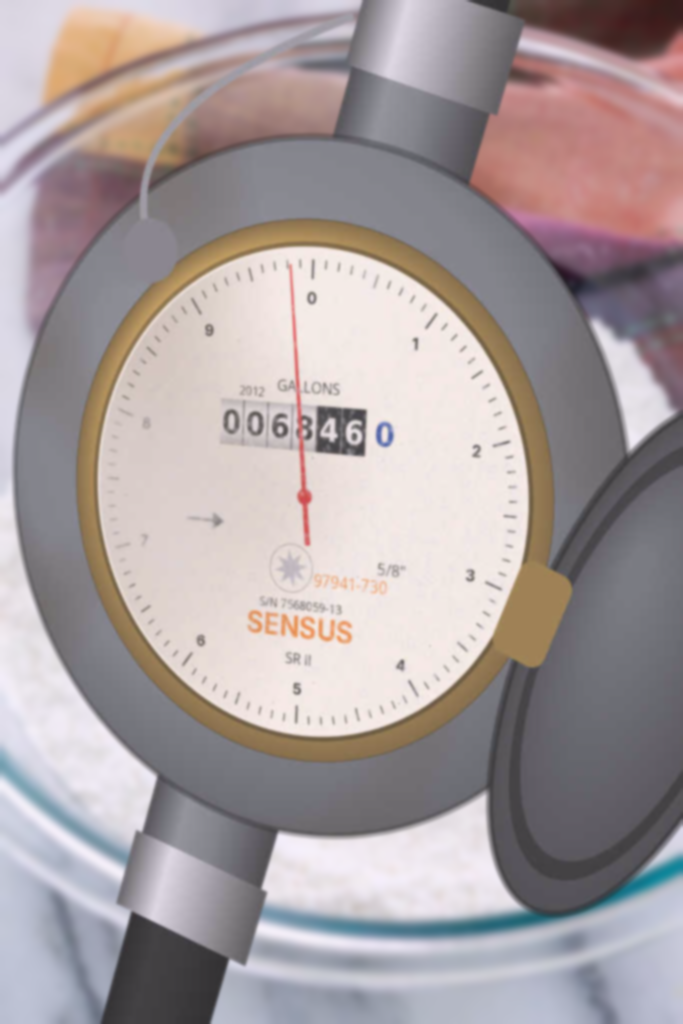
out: 68459.8,gal
